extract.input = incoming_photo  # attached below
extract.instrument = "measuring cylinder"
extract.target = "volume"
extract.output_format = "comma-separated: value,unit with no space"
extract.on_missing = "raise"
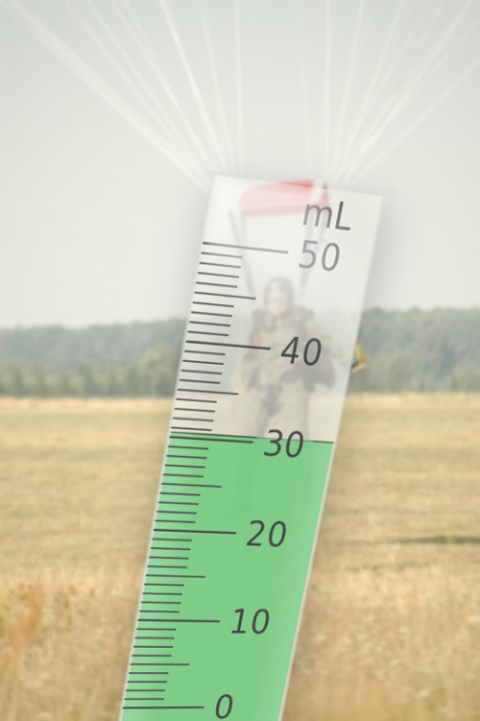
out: 30.5,mL
